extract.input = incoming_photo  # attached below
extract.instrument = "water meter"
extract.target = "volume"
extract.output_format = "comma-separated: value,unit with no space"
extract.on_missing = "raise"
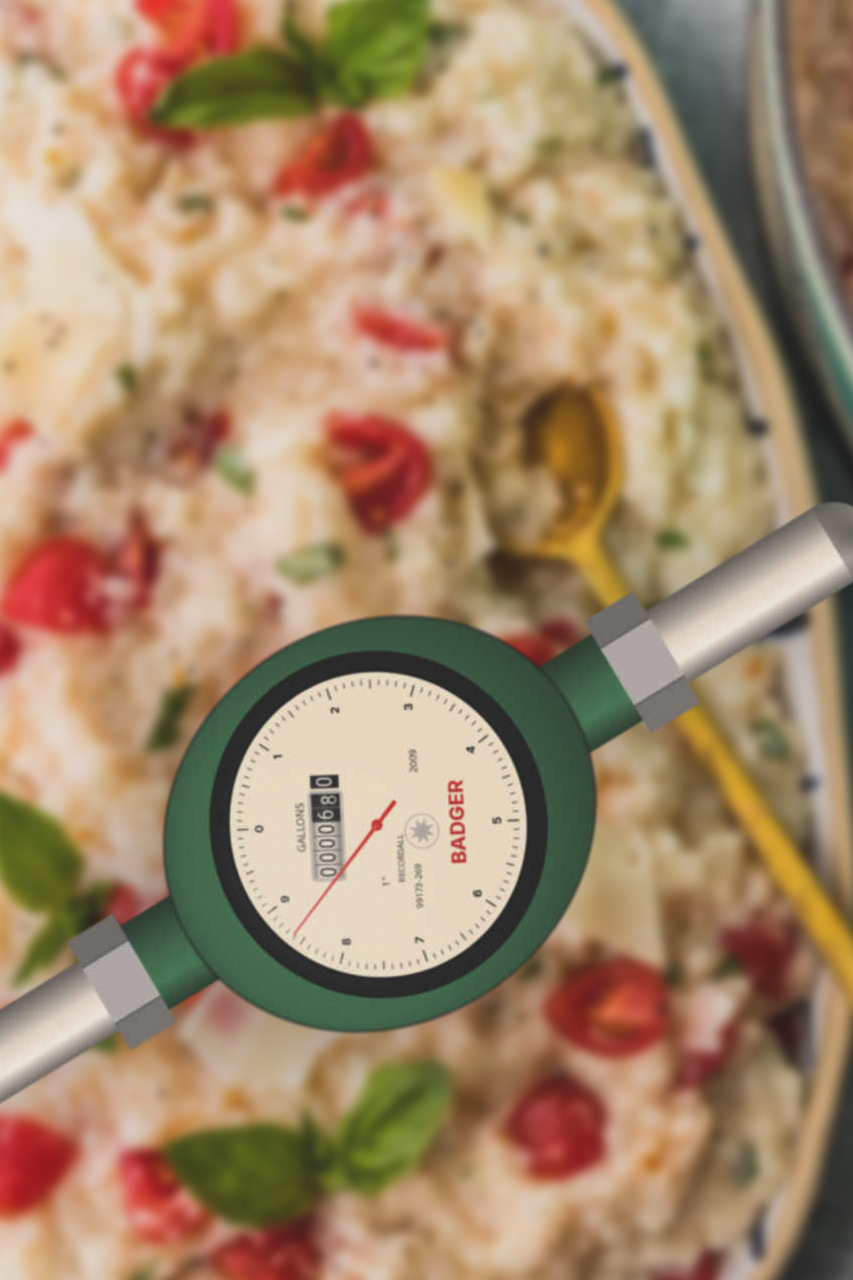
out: 678.6,gal
